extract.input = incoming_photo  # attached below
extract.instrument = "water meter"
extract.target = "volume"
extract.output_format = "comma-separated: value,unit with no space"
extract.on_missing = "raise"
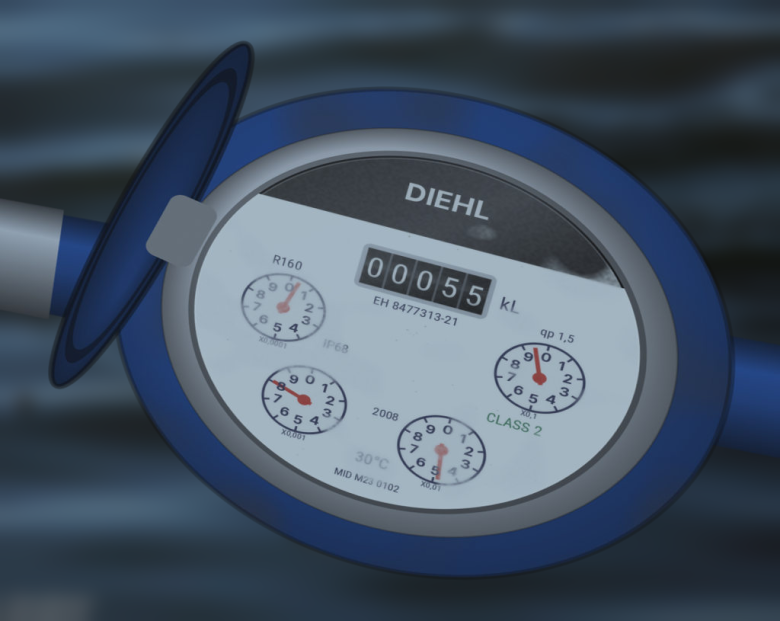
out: 54.9480,kL
